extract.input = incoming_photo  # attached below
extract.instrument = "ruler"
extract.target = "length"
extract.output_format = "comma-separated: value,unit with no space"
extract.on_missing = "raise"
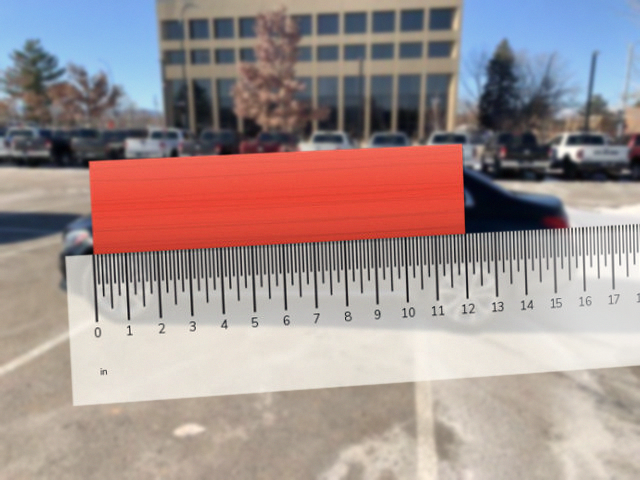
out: 12,in
